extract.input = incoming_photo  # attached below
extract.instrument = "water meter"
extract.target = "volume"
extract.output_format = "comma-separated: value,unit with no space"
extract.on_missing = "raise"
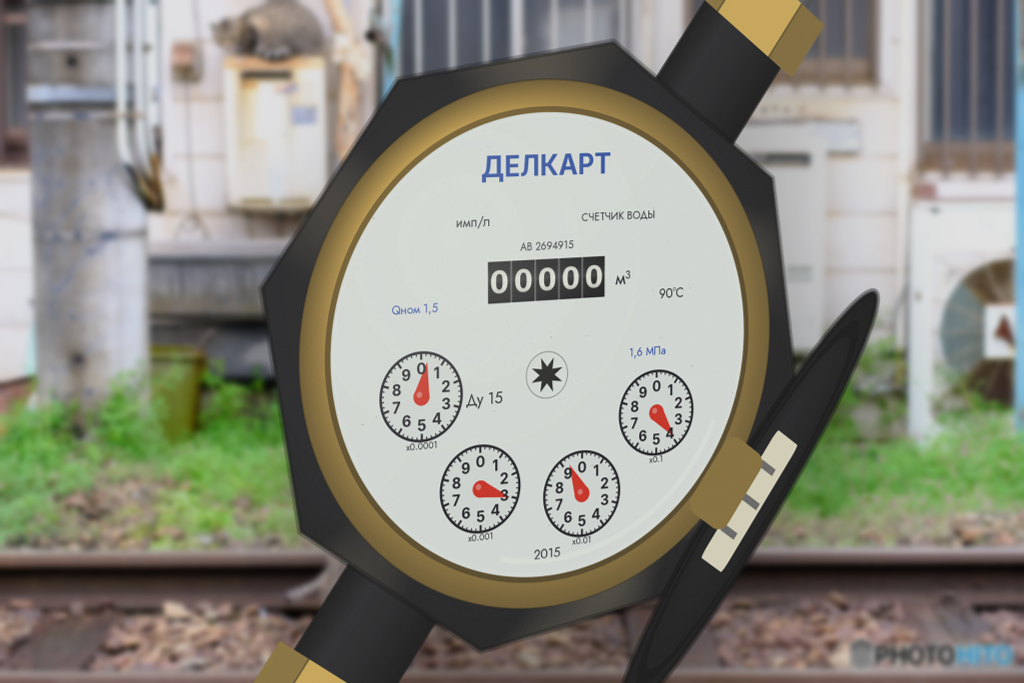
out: 0.3930,m³
